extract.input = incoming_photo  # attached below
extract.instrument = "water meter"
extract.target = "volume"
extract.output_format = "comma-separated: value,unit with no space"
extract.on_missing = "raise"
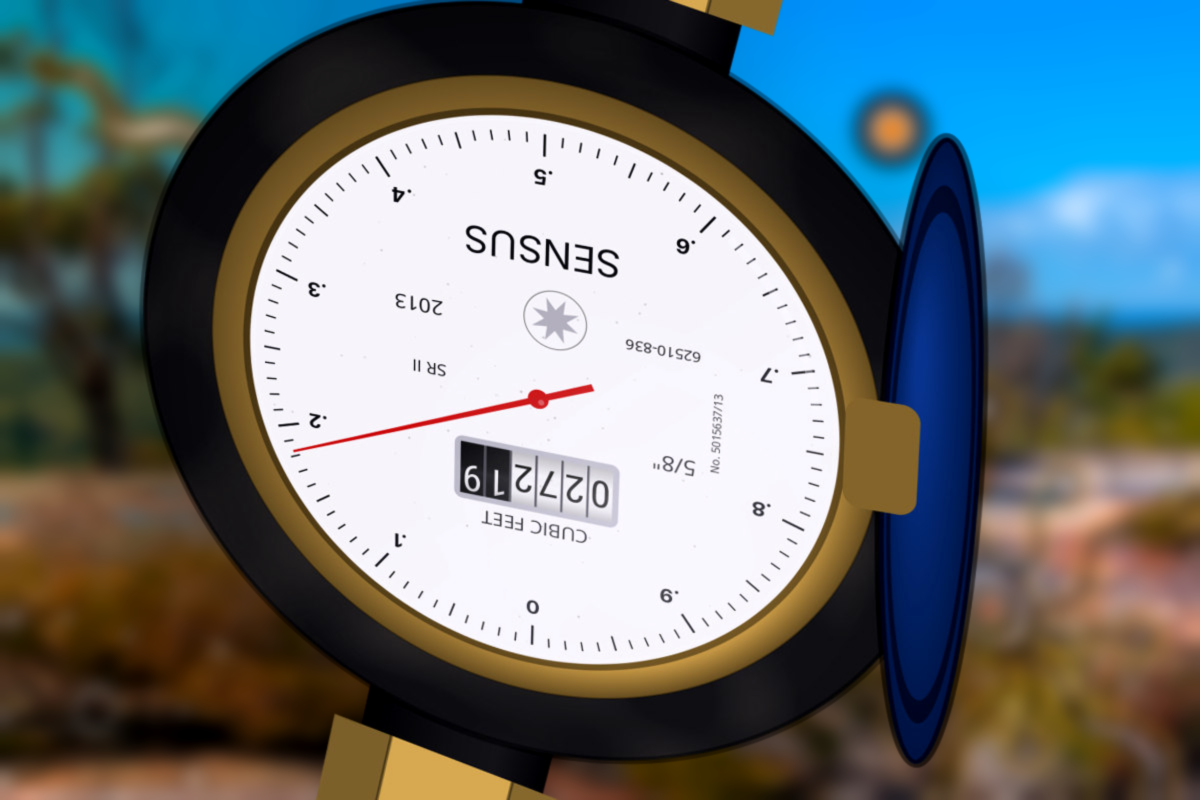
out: 27219.18,ft³
